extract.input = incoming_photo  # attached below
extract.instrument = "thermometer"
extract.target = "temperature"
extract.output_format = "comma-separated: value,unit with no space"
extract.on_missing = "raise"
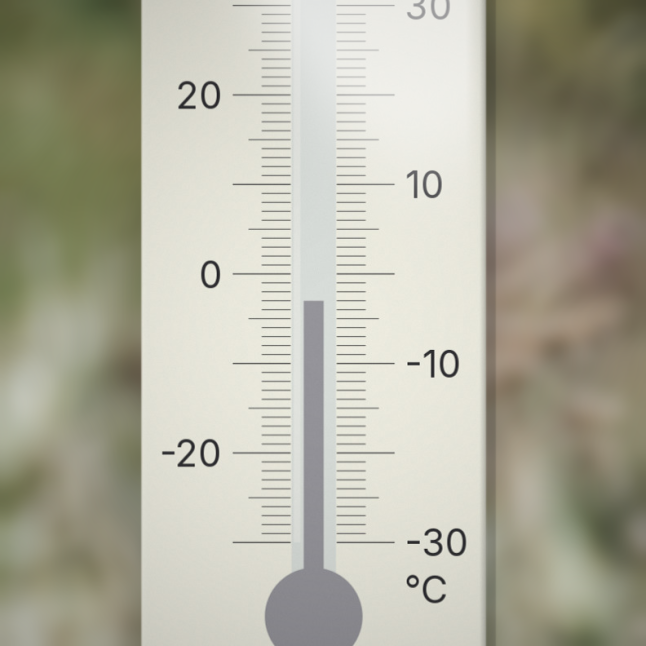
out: -3,°C
